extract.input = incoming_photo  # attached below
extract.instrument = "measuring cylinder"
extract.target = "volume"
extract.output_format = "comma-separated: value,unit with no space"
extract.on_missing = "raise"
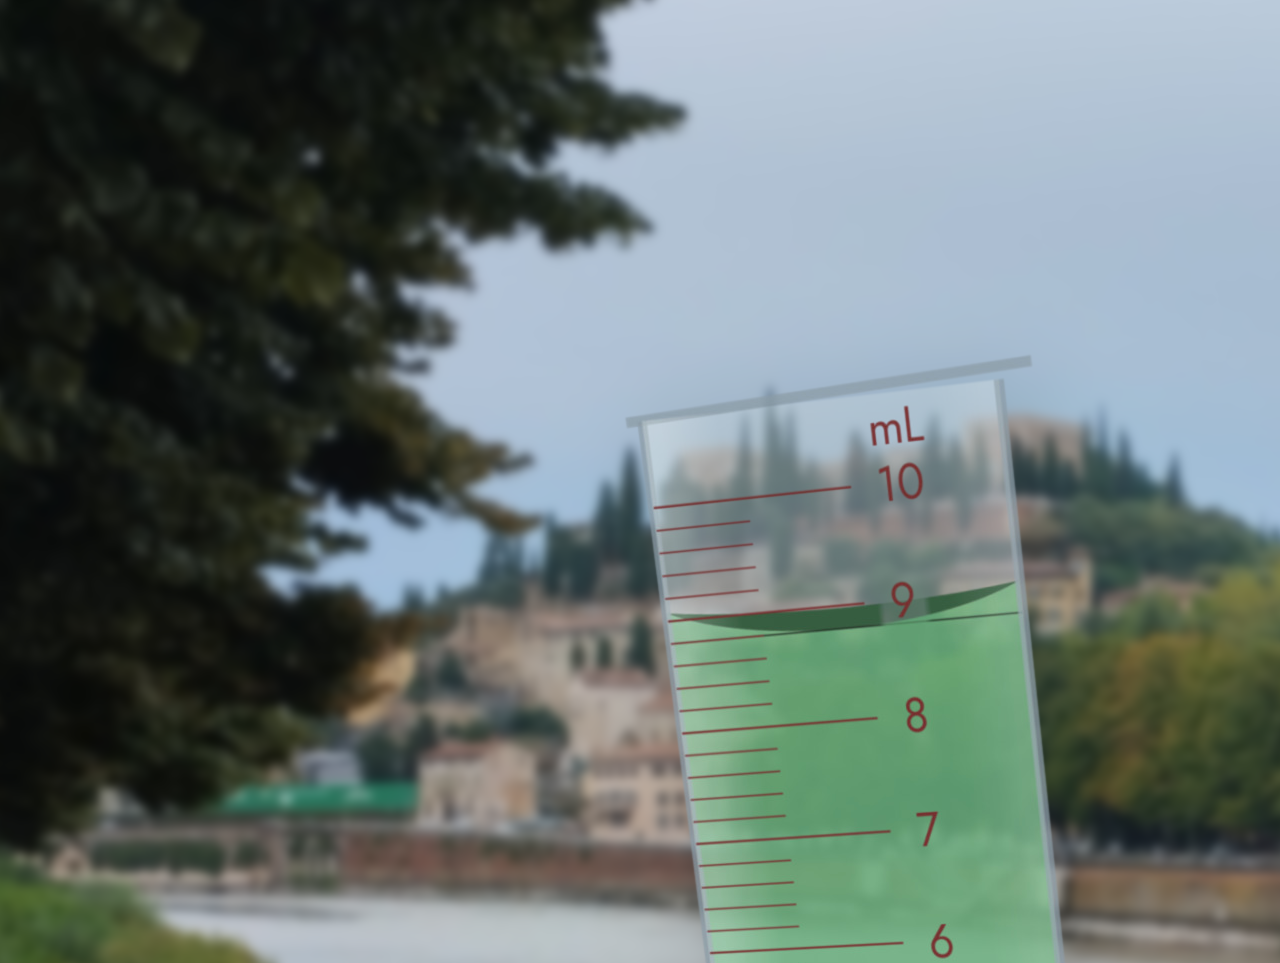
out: 8.8,mL
